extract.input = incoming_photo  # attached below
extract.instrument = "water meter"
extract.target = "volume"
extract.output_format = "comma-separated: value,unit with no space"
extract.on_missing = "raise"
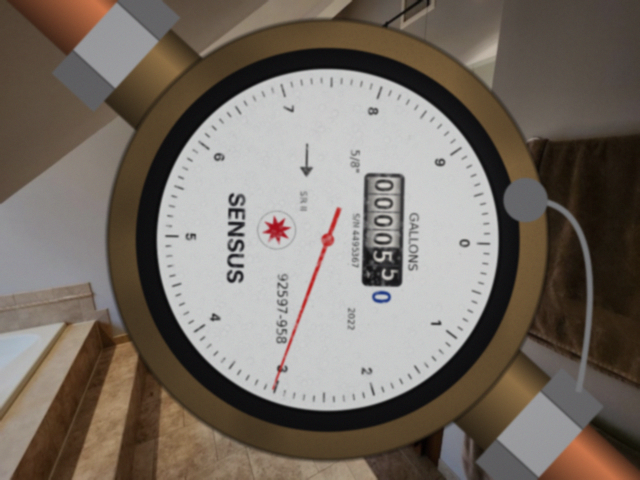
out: 553.0,gal
